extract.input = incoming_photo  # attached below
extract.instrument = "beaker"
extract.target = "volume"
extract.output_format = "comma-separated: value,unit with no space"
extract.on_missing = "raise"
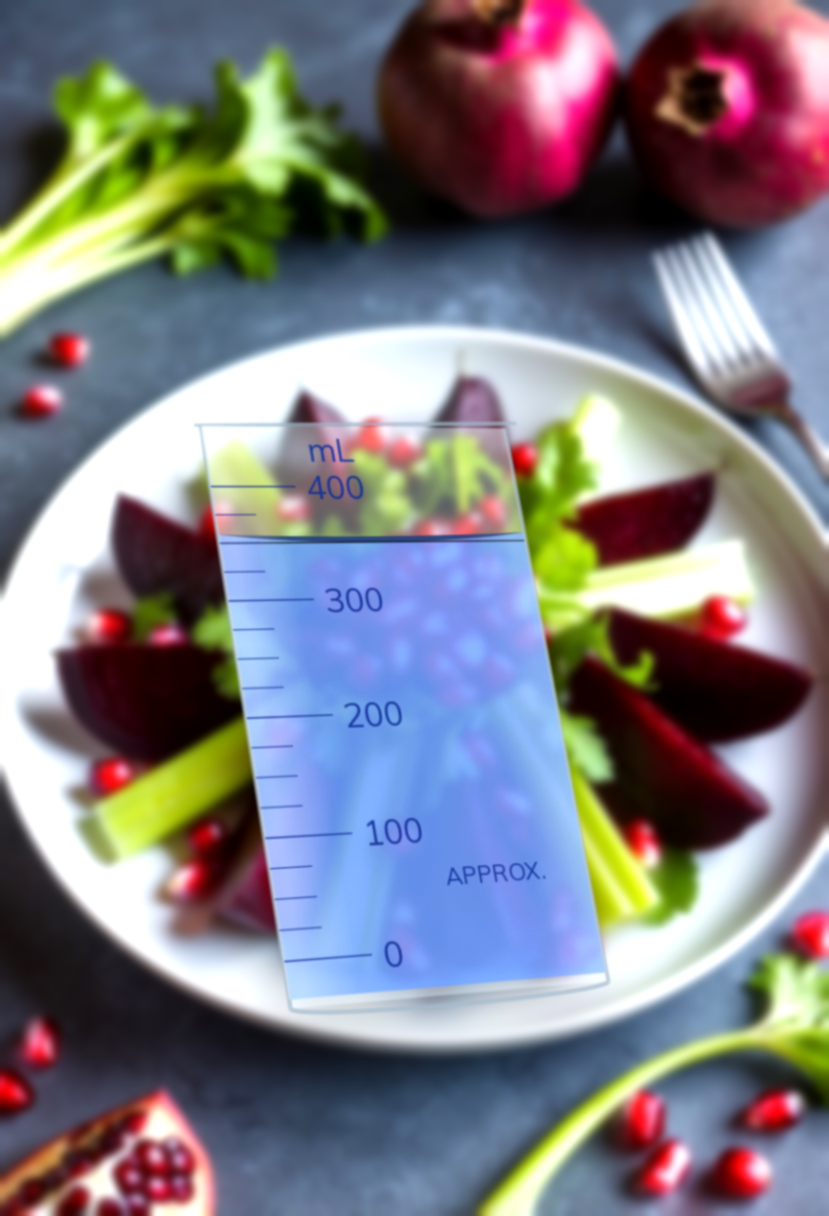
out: 350,mL
